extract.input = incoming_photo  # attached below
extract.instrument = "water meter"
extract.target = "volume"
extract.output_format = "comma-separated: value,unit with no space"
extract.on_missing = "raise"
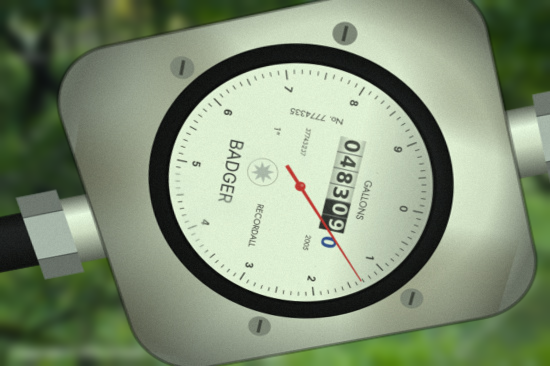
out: 483091.3,gal
